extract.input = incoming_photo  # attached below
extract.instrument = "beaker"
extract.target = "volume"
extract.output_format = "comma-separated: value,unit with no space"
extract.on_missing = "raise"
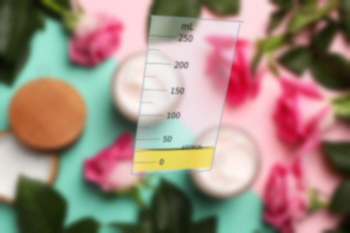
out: 25,mL
